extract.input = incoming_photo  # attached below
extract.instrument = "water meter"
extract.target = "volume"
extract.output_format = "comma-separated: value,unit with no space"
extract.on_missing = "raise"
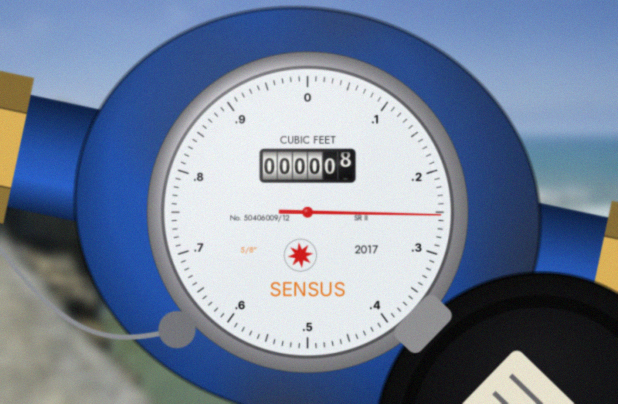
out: 8.25,ft³
